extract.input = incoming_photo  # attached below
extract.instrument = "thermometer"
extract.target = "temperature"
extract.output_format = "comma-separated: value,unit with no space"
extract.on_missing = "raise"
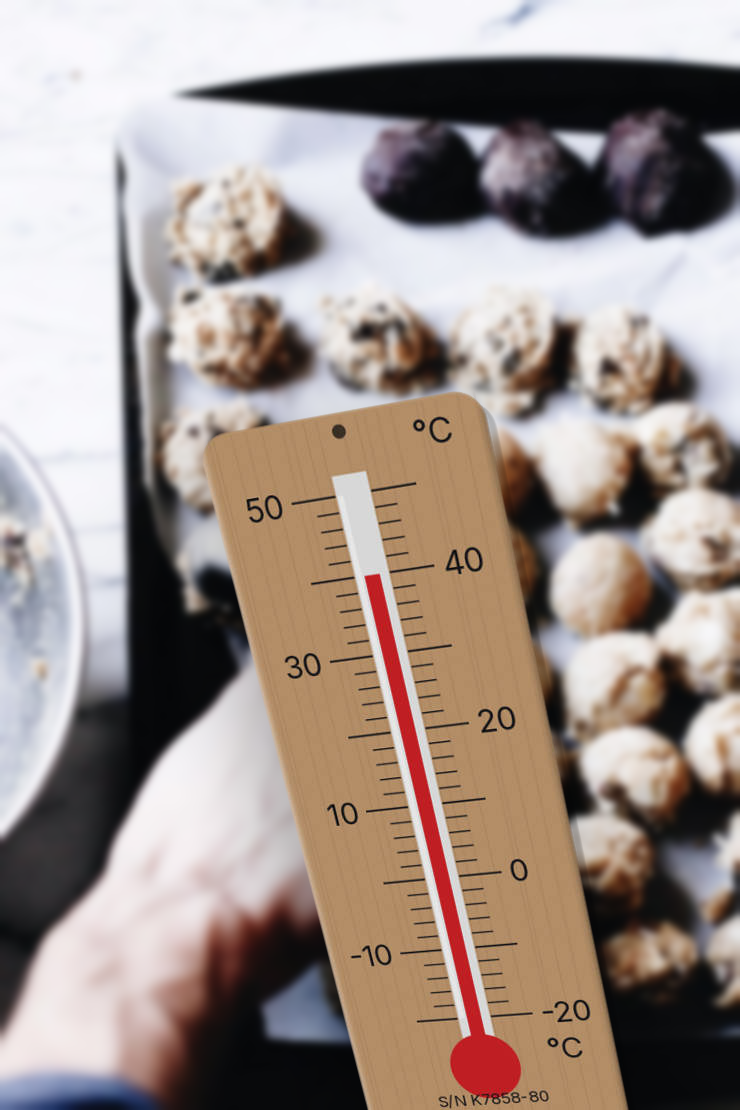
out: 40,°C
